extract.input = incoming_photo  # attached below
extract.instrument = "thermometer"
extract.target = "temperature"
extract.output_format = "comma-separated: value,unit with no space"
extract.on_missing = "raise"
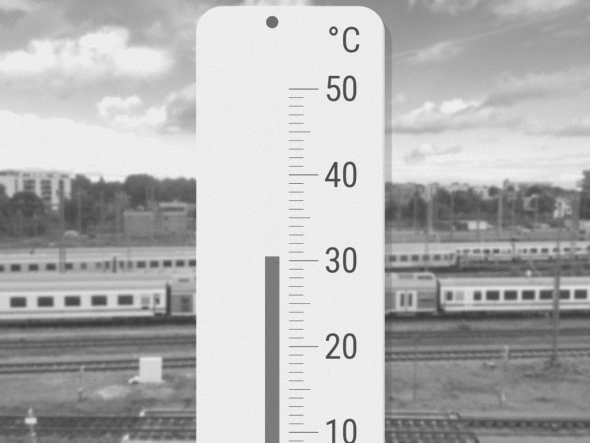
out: 30.5,°C
